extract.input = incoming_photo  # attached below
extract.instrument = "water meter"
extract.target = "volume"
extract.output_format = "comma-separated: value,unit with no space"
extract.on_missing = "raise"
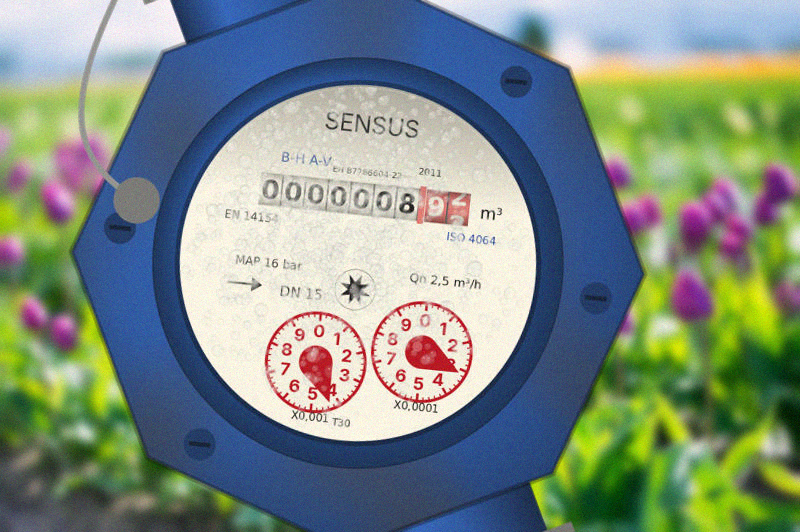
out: 8.9243,m³
